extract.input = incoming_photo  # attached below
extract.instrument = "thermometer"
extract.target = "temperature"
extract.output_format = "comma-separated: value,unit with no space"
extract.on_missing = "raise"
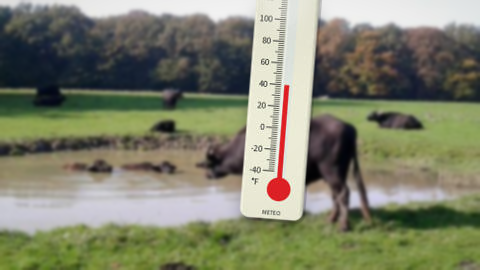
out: 40,°F
